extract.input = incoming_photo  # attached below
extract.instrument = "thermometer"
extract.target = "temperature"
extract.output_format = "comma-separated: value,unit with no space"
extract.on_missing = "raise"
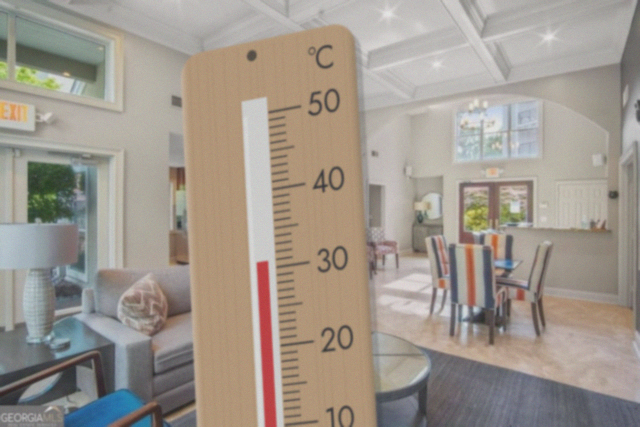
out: 31,°C
